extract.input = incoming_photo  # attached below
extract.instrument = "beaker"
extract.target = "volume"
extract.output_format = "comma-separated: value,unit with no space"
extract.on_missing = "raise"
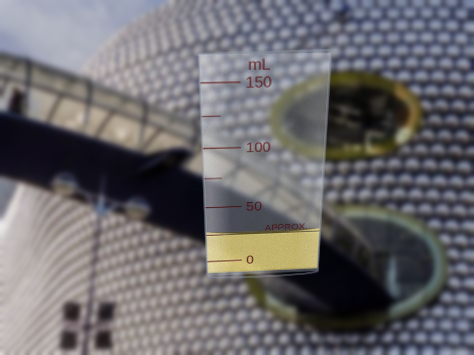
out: 25,mL
